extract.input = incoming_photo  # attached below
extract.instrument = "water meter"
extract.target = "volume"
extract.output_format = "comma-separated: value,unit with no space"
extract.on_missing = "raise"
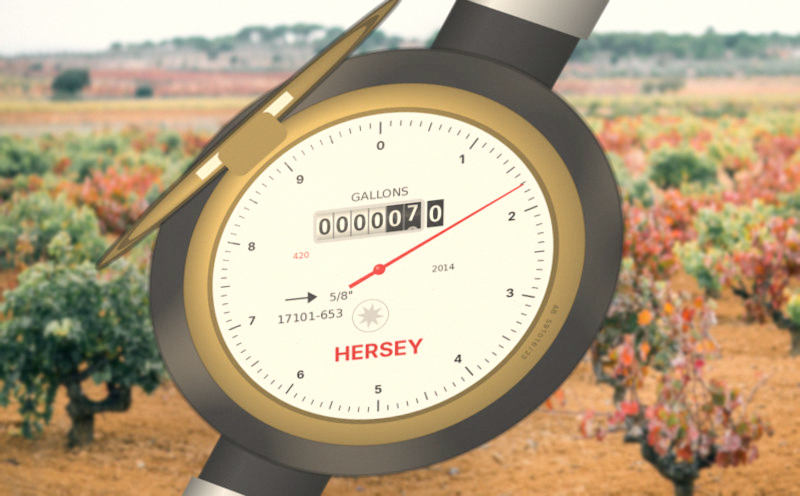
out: 71.7,gal
